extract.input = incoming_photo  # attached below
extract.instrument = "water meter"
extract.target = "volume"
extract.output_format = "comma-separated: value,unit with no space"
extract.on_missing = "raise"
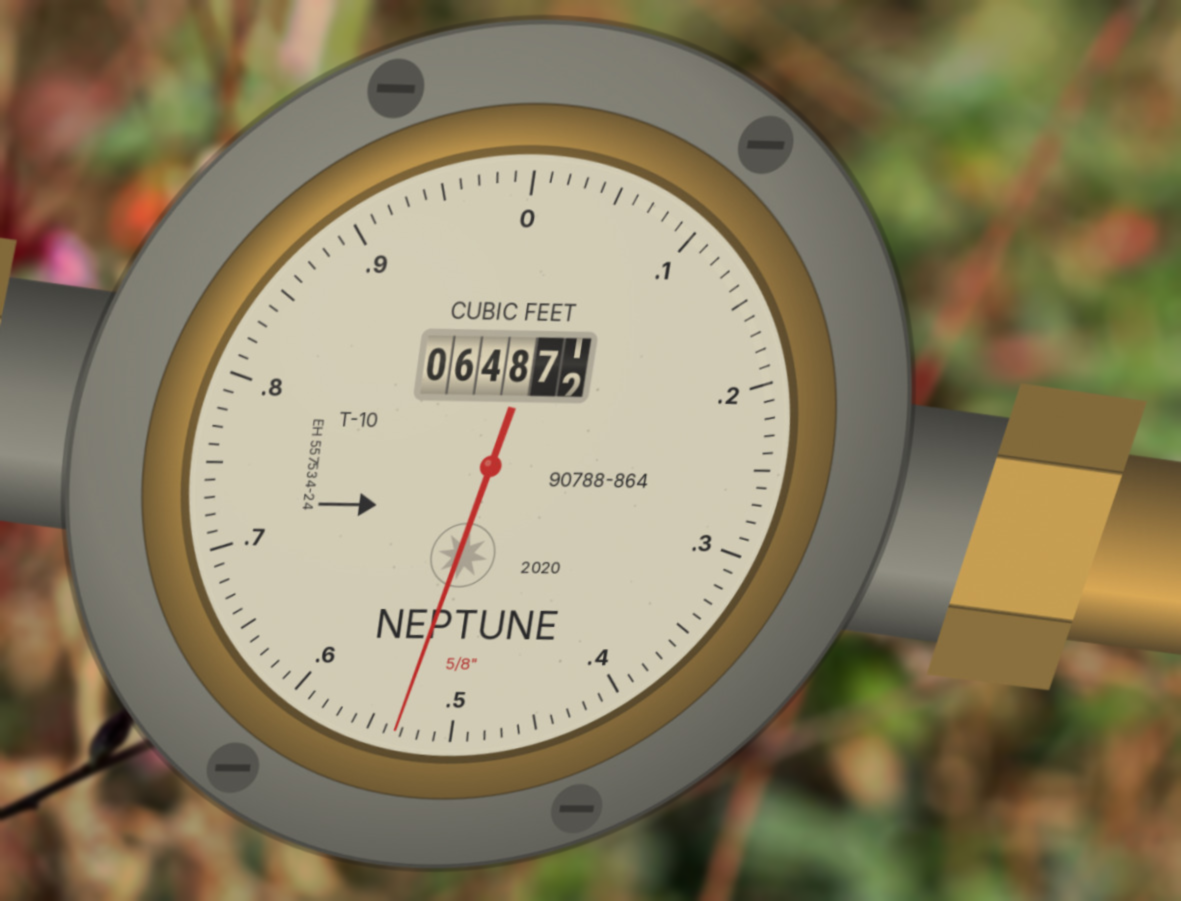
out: 64871.53,ft³
